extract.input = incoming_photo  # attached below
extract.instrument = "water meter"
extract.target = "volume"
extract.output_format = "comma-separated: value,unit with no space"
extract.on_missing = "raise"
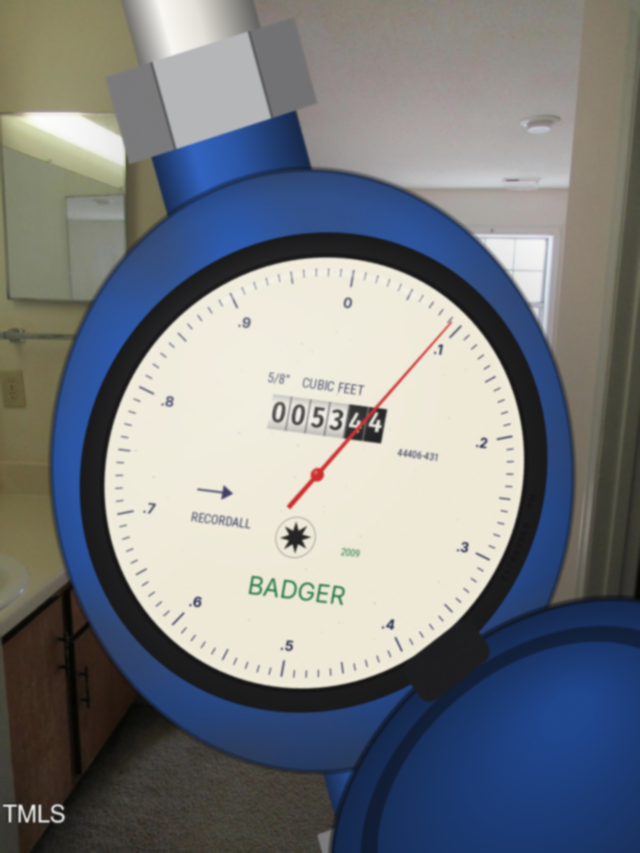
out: 5344.09,ft³
